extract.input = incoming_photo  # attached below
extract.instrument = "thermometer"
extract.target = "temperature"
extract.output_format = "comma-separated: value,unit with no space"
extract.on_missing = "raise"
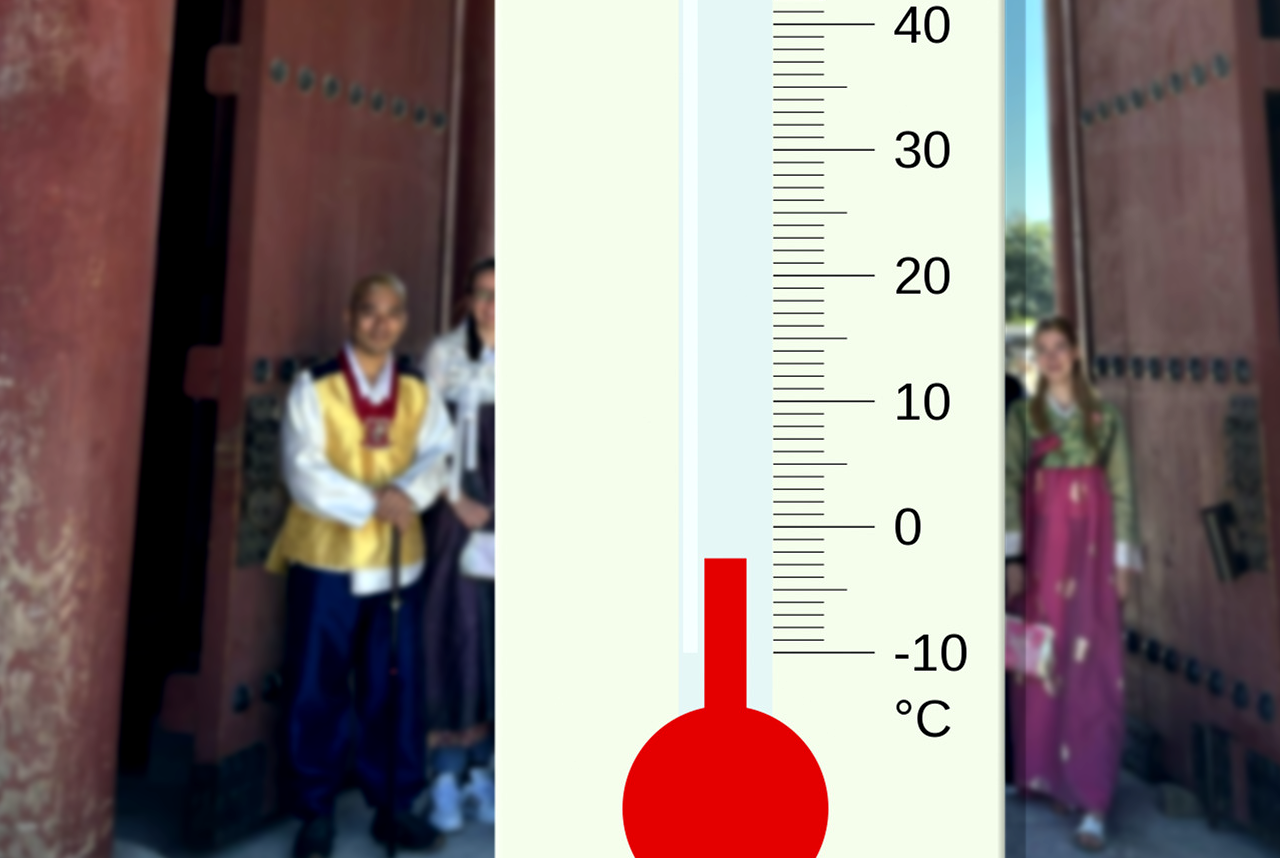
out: -2.5,°C
